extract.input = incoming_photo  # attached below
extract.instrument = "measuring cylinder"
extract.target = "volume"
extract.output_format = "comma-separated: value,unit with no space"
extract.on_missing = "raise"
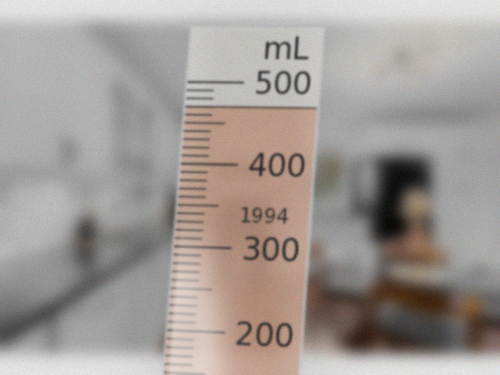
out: 470,mL
